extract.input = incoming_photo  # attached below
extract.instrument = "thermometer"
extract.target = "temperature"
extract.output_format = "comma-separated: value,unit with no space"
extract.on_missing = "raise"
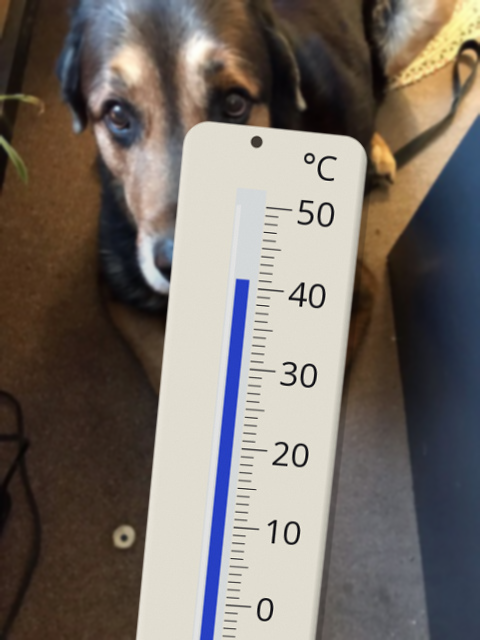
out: 41,°C
